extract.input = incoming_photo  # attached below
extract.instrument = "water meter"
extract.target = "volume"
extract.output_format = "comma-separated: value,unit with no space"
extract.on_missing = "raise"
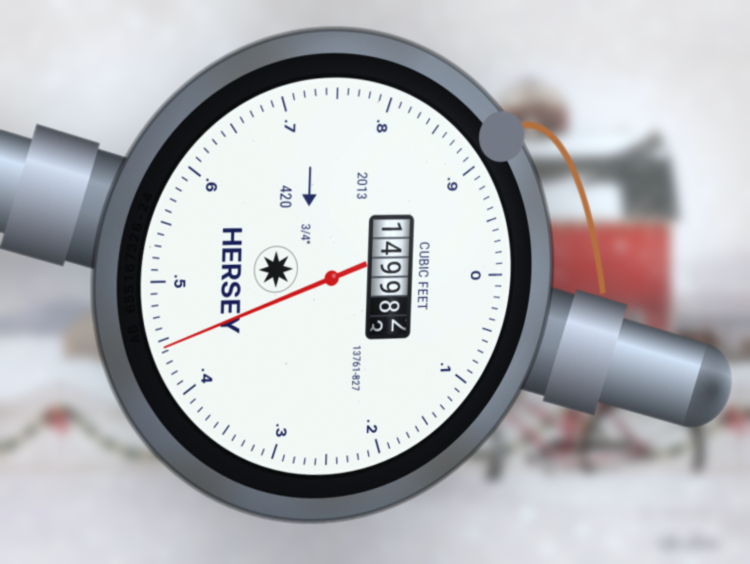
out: 149982.44,ft³
